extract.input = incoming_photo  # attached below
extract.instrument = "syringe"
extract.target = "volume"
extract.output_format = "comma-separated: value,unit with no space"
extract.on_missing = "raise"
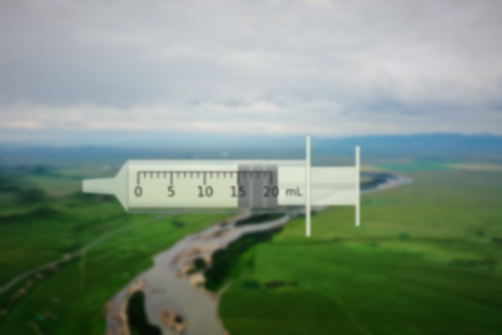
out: 15,mL
